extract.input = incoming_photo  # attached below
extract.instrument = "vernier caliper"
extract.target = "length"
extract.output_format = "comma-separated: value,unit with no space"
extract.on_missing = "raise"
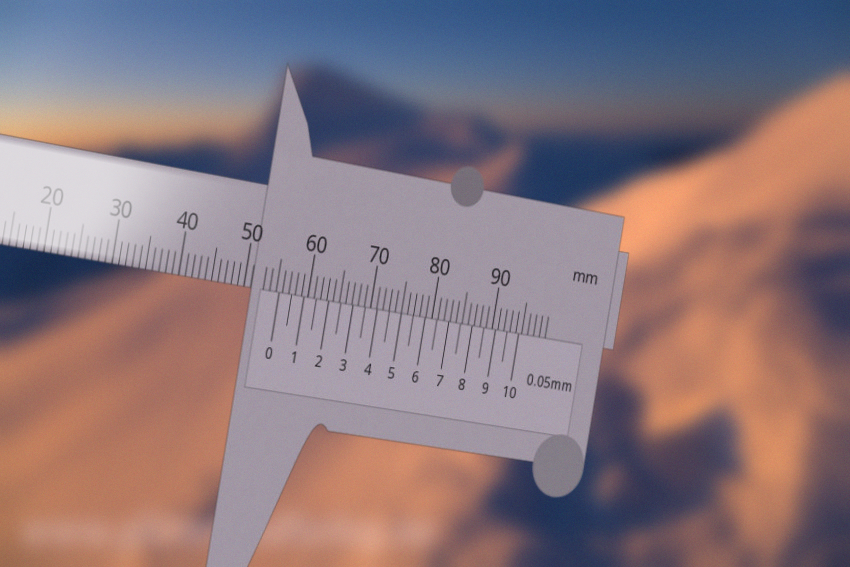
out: 55.5,mm
